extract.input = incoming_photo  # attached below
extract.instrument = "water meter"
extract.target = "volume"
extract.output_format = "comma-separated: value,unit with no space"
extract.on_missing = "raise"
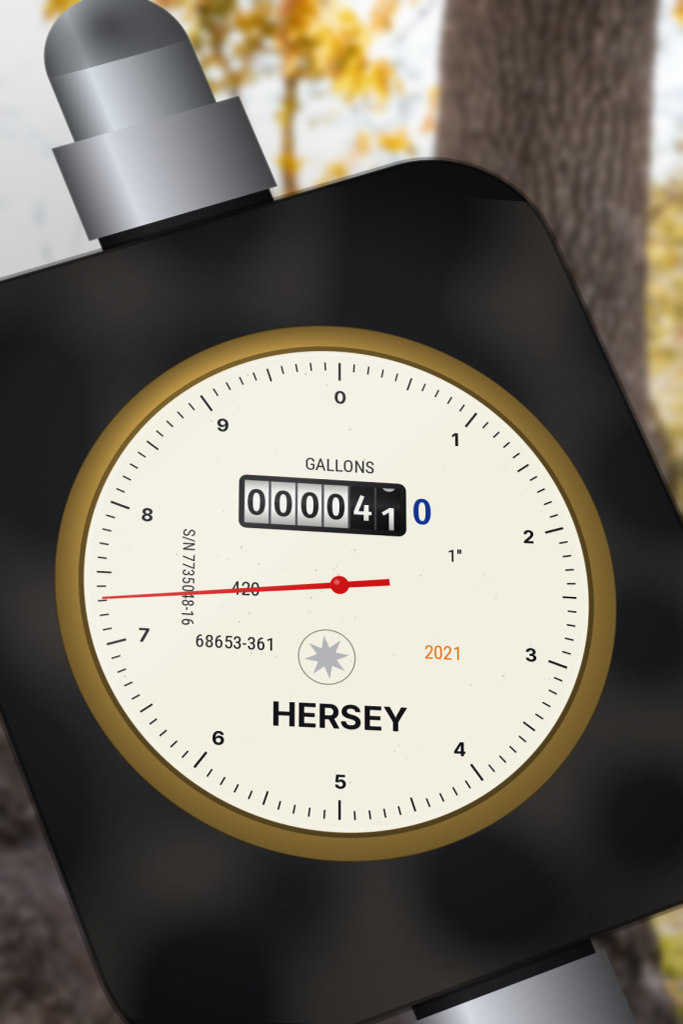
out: 407.3,gal
